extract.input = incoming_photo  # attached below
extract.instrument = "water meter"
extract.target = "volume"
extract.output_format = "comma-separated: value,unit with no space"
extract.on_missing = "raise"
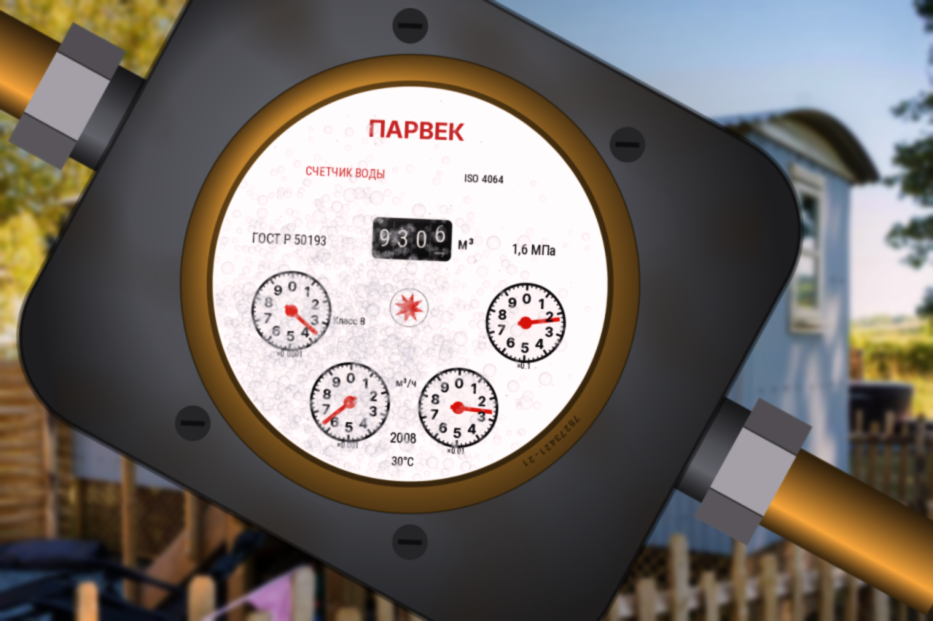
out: 9306.2263,m³
